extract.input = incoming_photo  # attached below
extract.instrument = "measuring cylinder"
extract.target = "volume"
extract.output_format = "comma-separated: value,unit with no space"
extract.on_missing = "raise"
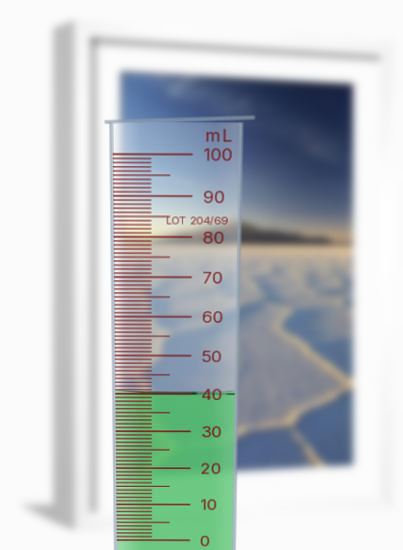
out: 40,mL
